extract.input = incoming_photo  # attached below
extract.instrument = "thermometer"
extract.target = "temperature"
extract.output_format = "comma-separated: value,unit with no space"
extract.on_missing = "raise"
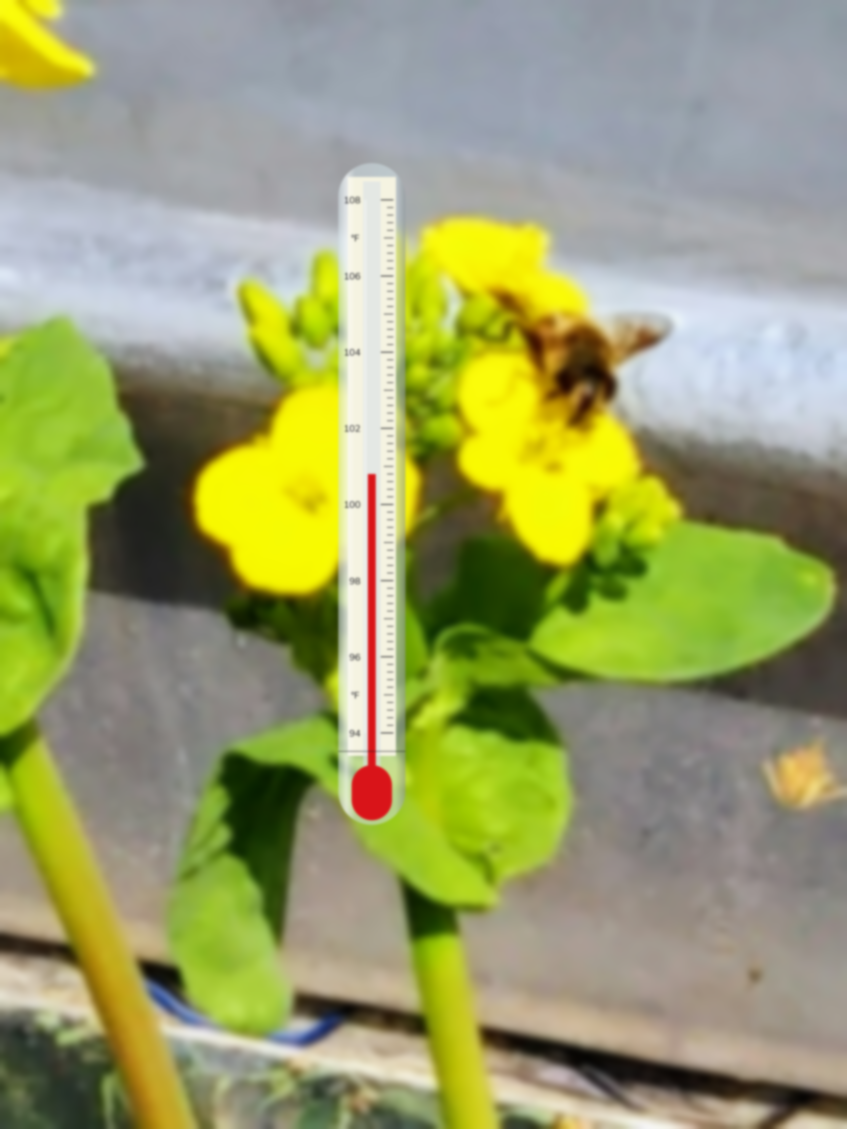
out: 100.8,°F
